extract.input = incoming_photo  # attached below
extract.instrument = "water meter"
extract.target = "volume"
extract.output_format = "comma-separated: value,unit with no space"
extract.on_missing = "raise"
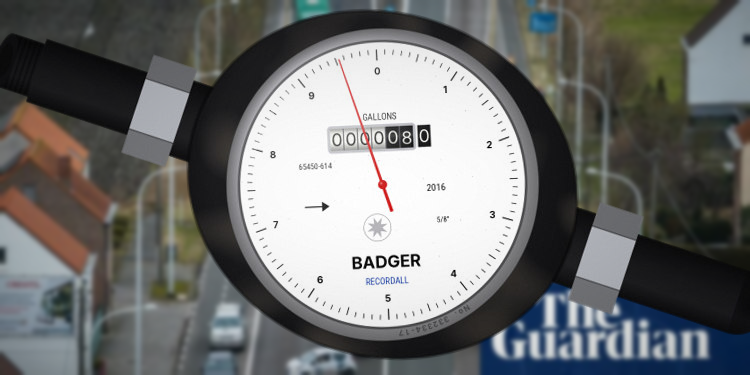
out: 79.5,gal
